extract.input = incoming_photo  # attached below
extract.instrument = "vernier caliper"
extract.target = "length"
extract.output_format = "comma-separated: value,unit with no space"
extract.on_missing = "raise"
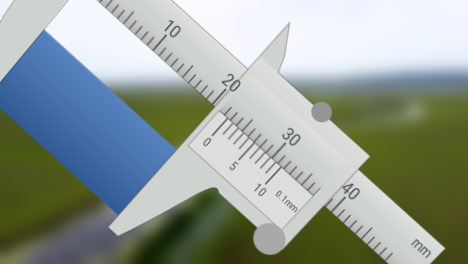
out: 22.6,mm
